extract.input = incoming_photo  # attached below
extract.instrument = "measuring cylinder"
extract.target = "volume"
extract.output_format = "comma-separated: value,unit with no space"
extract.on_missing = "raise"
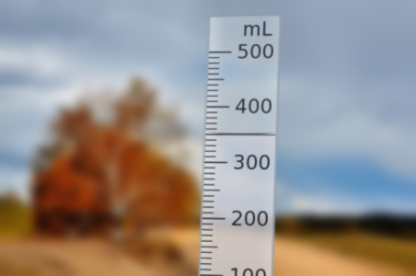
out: 350,mL
